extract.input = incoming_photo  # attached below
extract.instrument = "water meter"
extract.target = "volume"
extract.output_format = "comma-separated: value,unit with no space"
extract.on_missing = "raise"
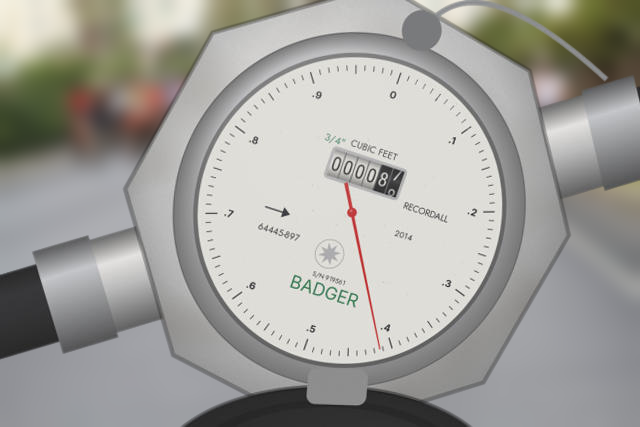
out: 87.41,ft³
